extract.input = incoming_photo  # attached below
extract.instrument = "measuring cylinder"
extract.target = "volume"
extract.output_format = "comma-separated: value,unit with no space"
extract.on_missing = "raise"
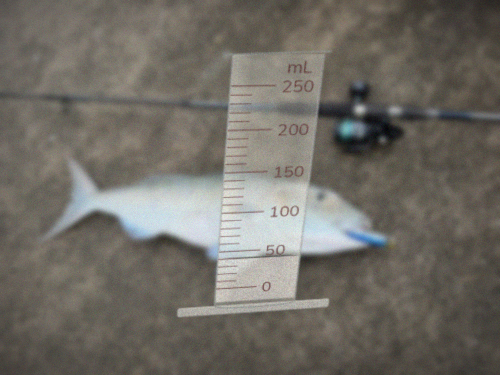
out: 40,mL
